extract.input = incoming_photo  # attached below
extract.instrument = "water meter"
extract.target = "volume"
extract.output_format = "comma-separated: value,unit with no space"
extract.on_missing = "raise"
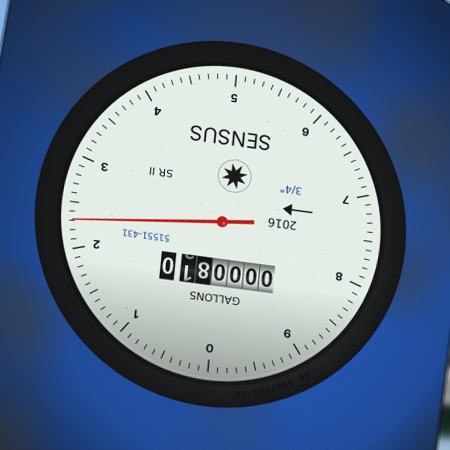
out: 812.3,gal
